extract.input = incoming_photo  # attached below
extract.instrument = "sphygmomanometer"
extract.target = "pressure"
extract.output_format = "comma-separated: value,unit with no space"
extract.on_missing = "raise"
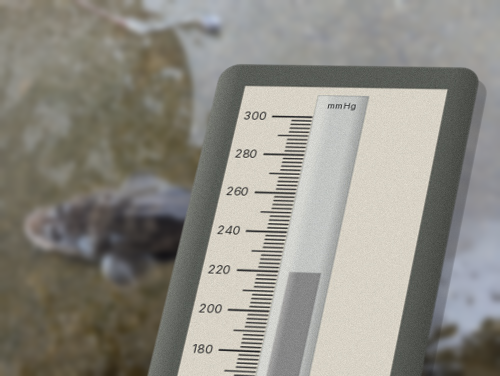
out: 220,mmHg
